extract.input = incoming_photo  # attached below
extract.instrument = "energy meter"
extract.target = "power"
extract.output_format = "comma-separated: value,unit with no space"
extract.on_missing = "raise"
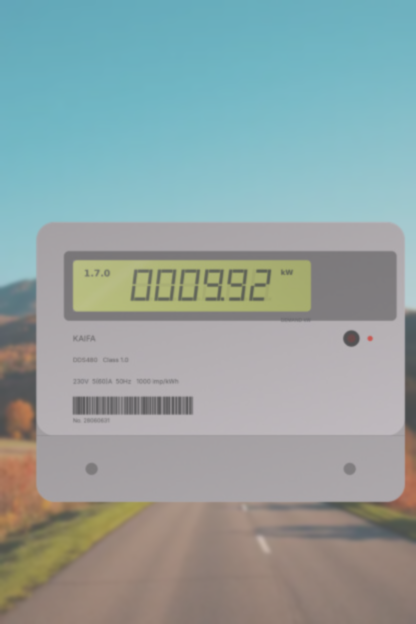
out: 9.92,kW
